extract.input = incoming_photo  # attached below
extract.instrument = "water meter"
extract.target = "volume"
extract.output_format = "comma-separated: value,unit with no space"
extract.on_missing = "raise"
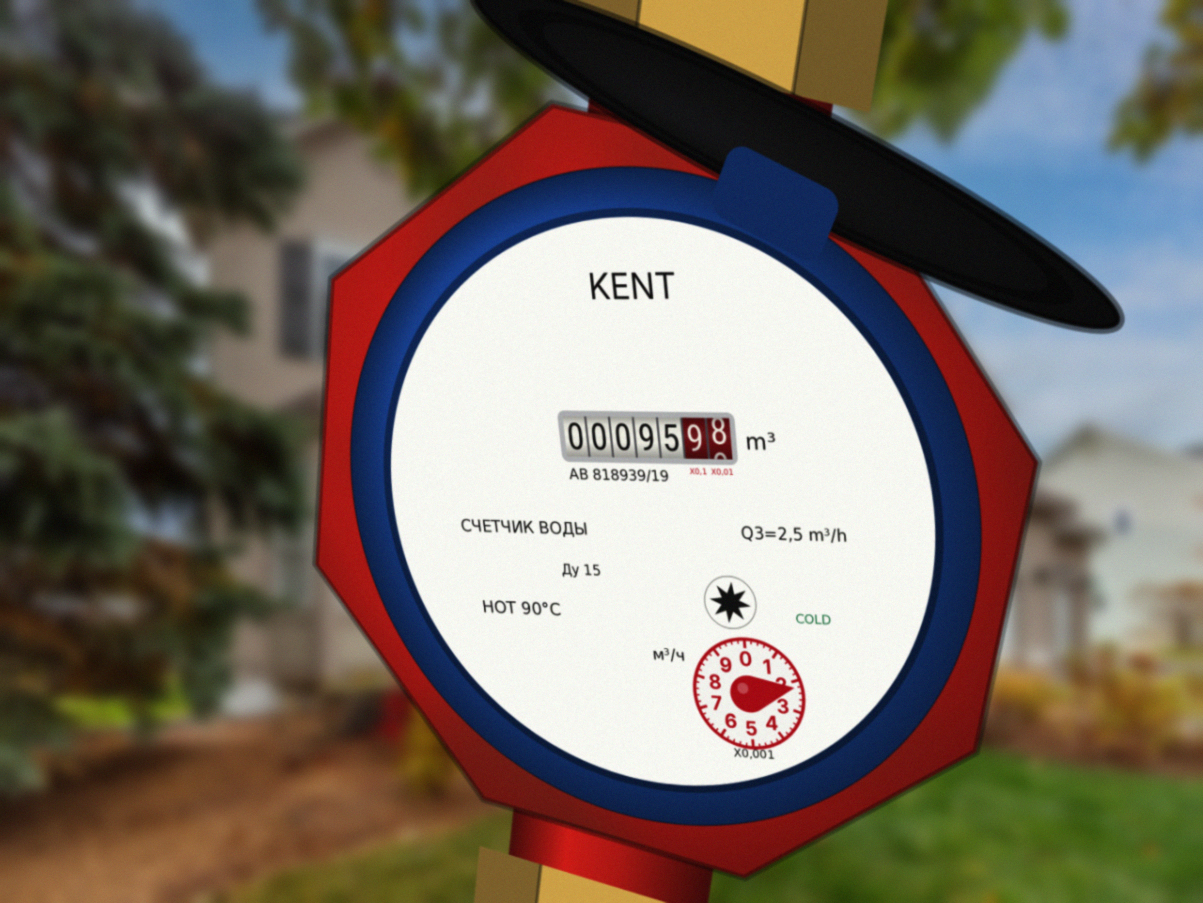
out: 95.982,m³
